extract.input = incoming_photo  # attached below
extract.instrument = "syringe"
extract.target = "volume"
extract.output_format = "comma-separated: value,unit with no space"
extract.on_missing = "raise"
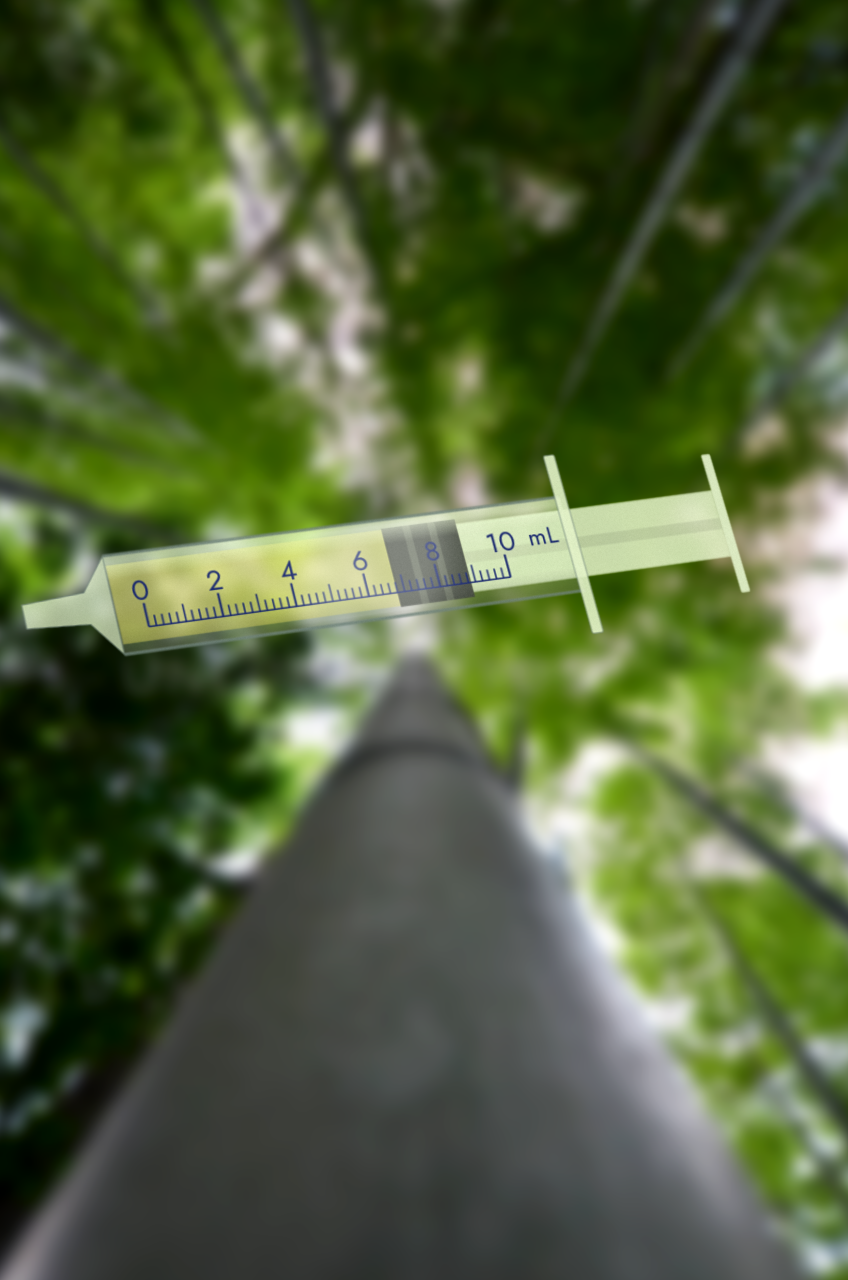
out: 6.8,mL
